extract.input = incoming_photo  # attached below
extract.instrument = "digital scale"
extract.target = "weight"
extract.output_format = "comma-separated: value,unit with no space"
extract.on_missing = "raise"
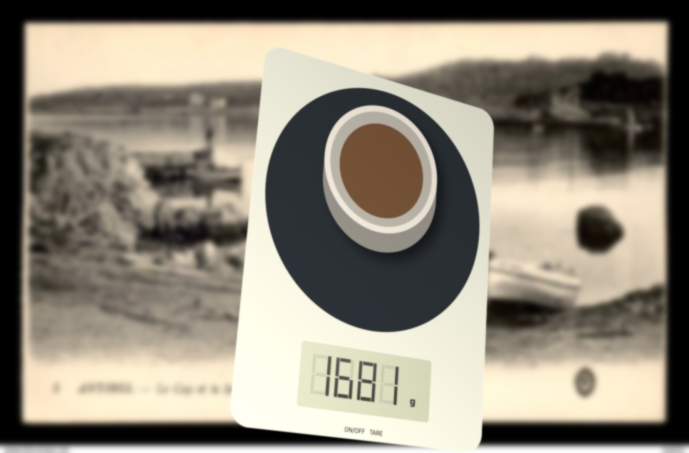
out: 1681,g
